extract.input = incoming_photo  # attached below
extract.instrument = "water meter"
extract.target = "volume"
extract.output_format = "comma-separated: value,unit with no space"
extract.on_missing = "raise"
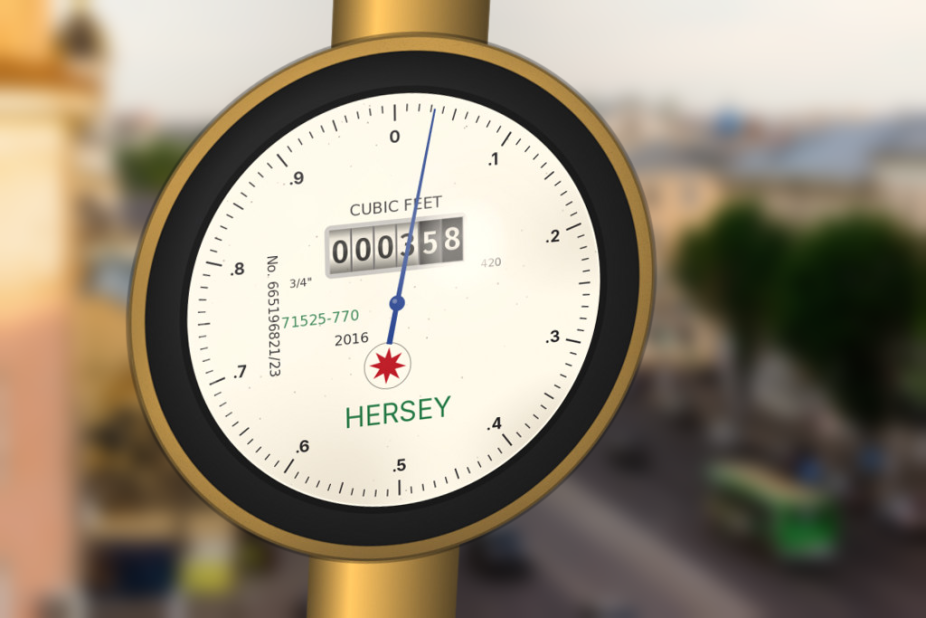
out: 358.03,ft³
